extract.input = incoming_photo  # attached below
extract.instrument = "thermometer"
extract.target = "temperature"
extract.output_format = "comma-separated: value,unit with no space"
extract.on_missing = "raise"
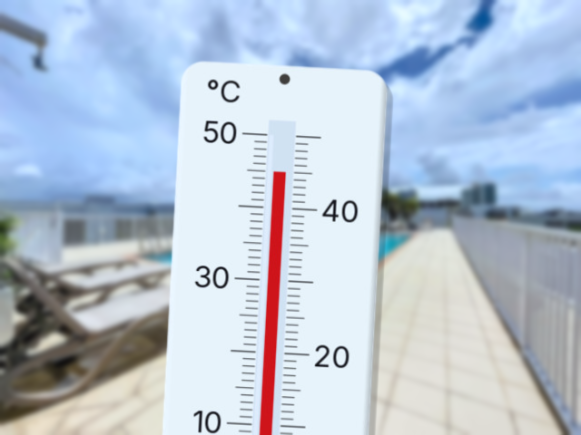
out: 45,°C
